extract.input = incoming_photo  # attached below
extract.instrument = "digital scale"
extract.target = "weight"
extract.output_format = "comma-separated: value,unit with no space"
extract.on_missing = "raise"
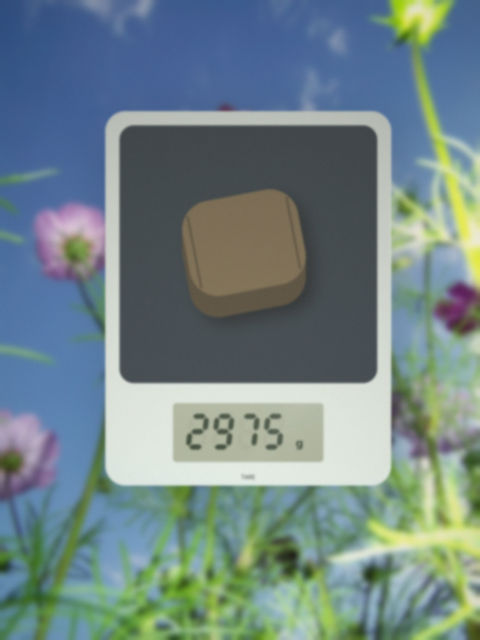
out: 2975,g
